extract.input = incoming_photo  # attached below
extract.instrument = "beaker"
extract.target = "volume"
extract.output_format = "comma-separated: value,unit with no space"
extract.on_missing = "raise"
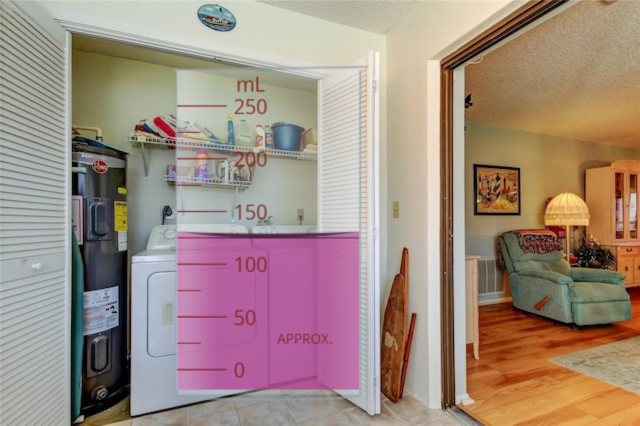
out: 125,mL
